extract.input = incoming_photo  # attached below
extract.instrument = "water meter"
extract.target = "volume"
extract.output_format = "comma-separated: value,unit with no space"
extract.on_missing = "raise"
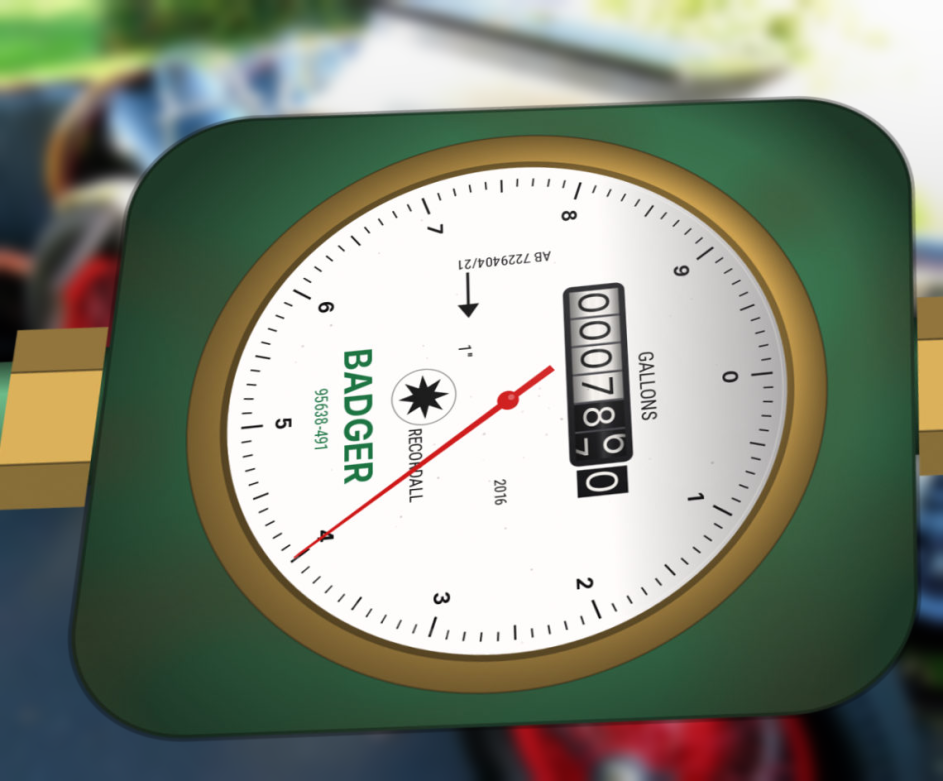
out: 7864.0,gal
